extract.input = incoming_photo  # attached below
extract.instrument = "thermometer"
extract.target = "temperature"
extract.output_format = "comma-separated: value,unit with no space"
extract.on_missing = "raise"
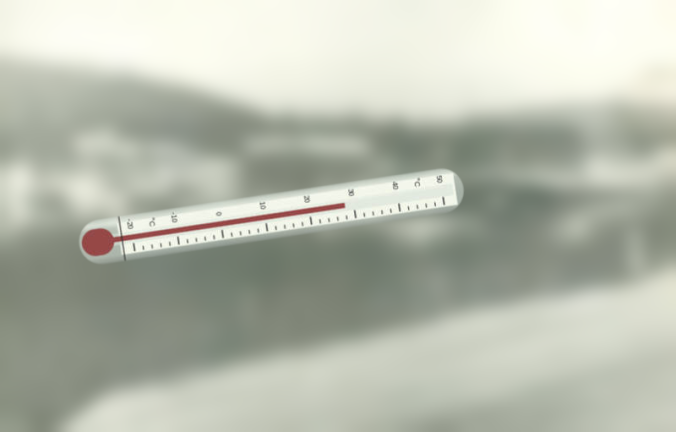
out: 28,°C
